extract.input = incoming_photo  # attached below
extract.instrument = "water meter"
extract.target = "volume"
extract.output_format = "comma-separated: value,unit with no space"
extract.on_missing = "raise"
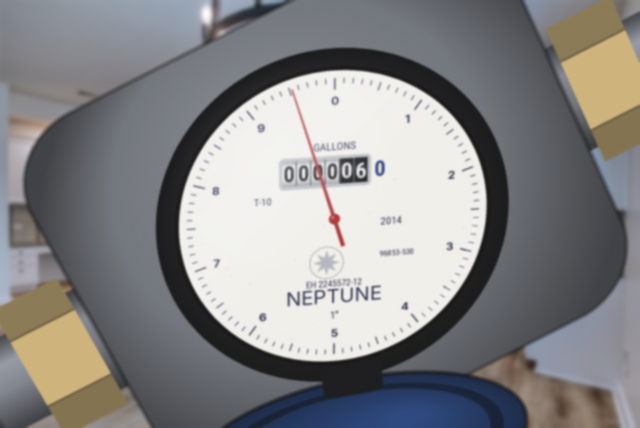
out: 59.5,gal
